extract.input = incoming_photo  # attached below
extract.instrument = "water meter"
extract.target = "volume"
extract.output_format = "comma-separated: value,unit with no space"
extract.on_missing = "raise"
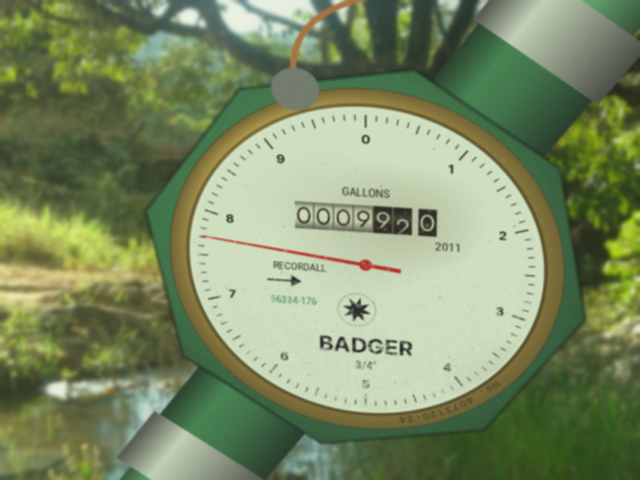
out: 9917.7,gal
